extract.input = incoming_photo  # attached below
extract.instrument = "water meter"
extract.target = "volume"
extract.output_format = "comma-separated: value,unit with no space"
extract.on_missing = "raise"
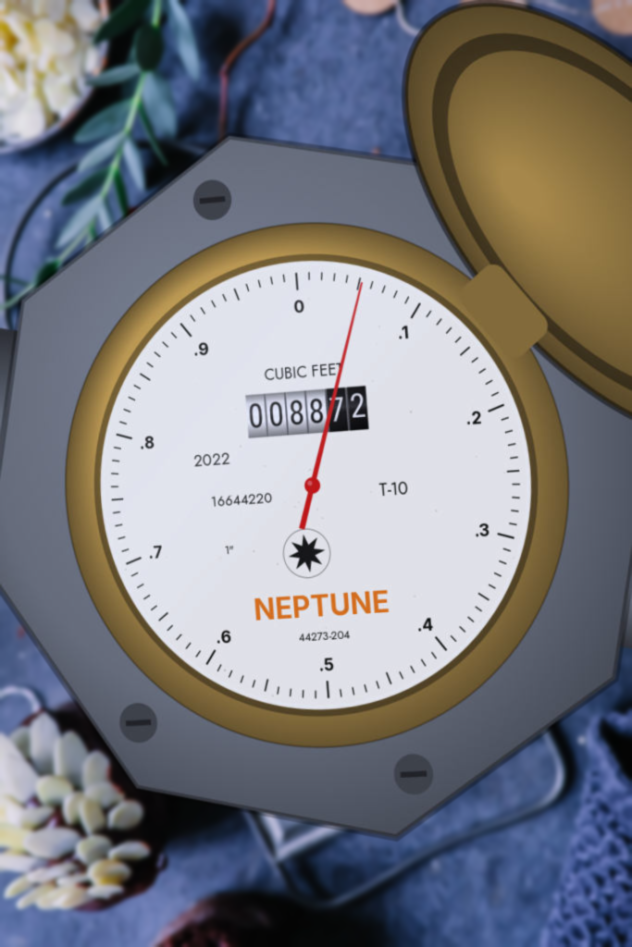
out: 8872.05,ft³
